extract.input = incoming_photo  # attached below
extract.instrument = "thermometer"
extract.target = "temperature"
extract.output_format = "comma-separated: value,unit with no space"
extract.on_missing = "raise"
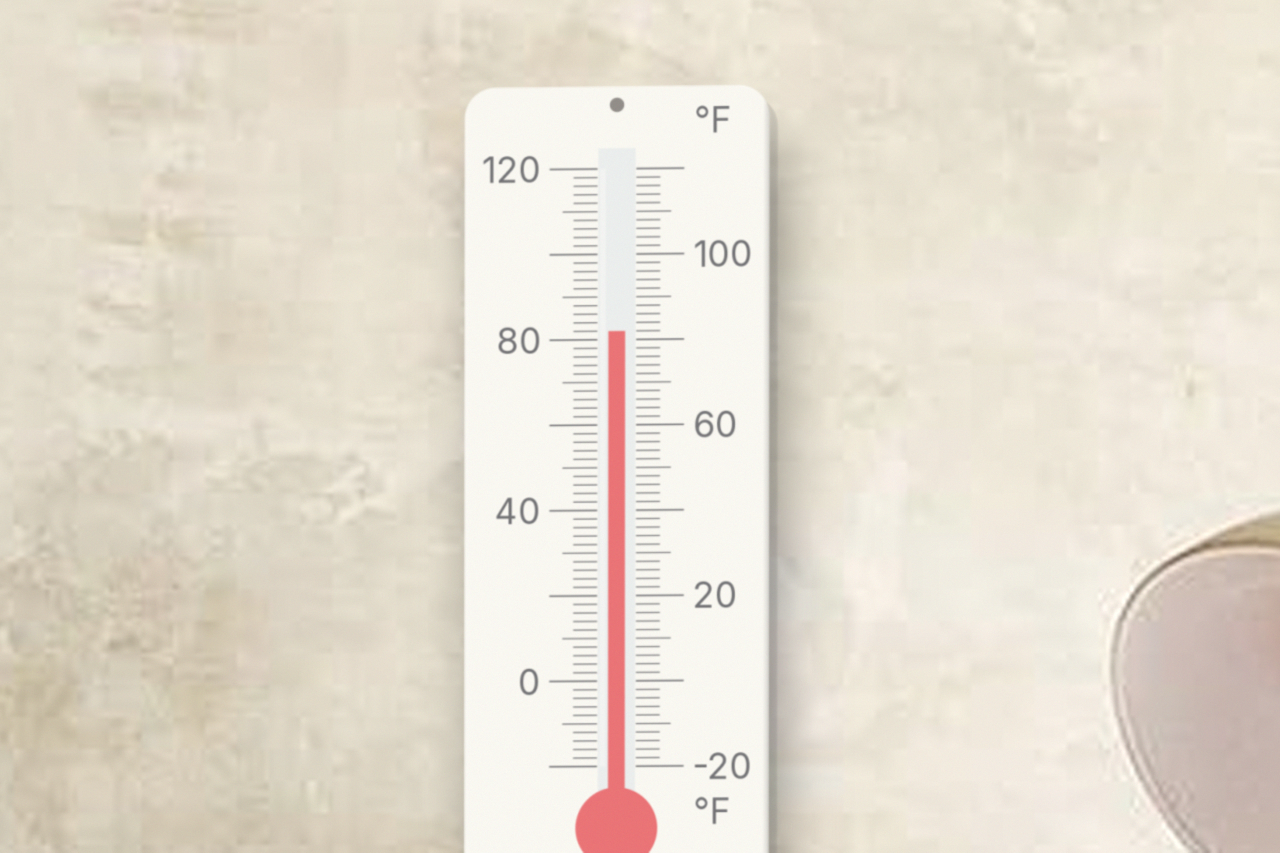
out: 82,°F
